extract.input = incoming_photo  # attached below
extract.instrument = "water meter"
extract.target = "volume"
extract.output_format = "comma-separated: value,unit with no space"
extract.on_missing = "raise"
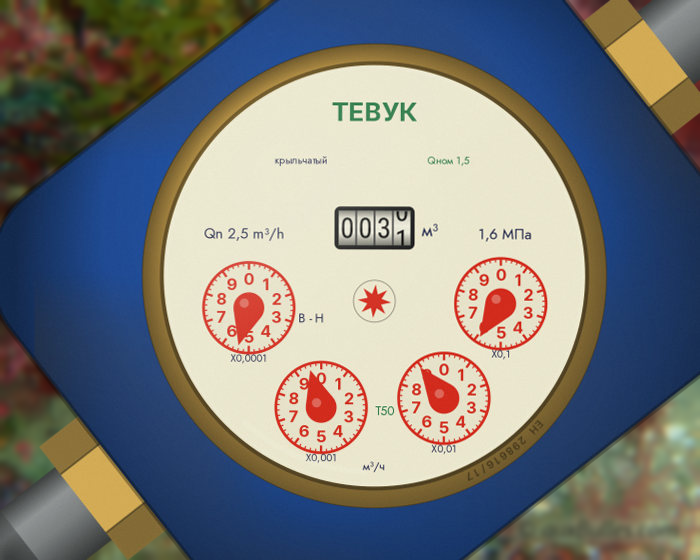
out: 30.5895,m³
